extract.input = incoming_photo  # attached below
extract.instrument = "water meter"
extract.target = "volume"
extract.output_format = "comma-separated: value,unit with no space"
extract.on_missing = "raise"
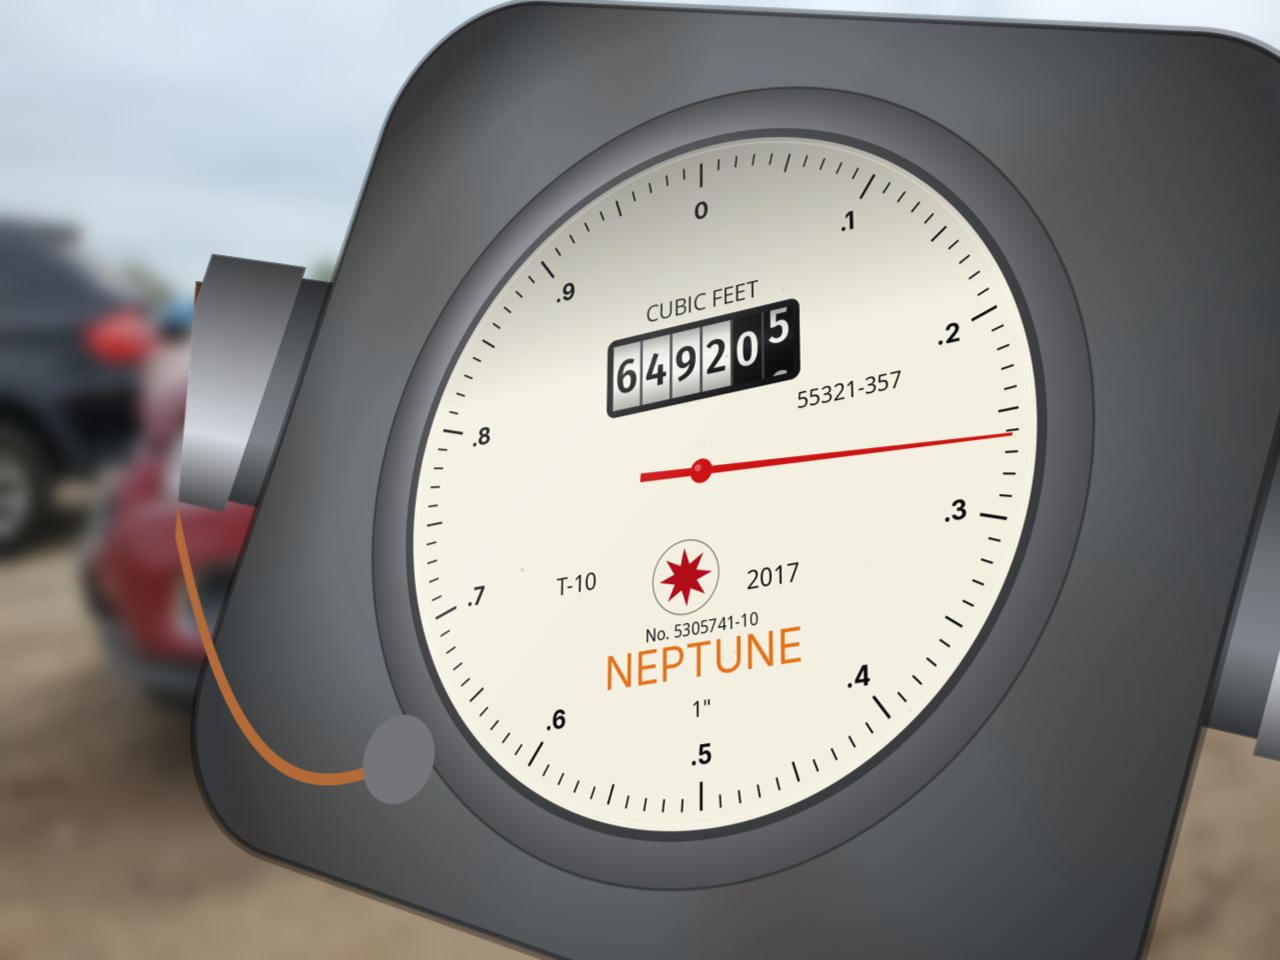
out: 649205.26,ft³
